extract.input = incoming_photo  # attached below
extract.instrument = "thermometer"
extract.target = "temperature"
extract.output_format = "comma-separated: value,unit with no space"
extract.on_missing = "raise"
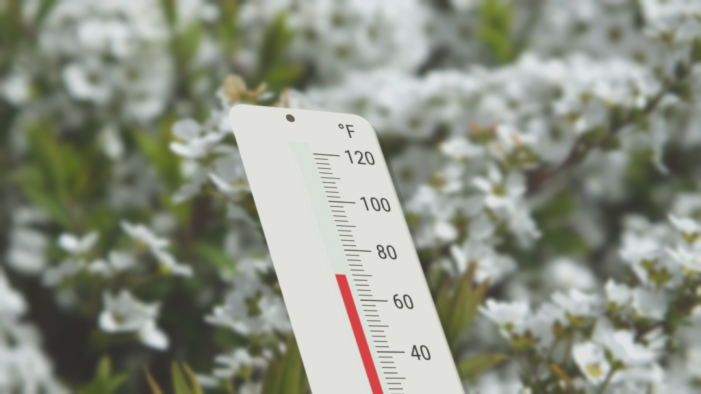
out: 70,°F
